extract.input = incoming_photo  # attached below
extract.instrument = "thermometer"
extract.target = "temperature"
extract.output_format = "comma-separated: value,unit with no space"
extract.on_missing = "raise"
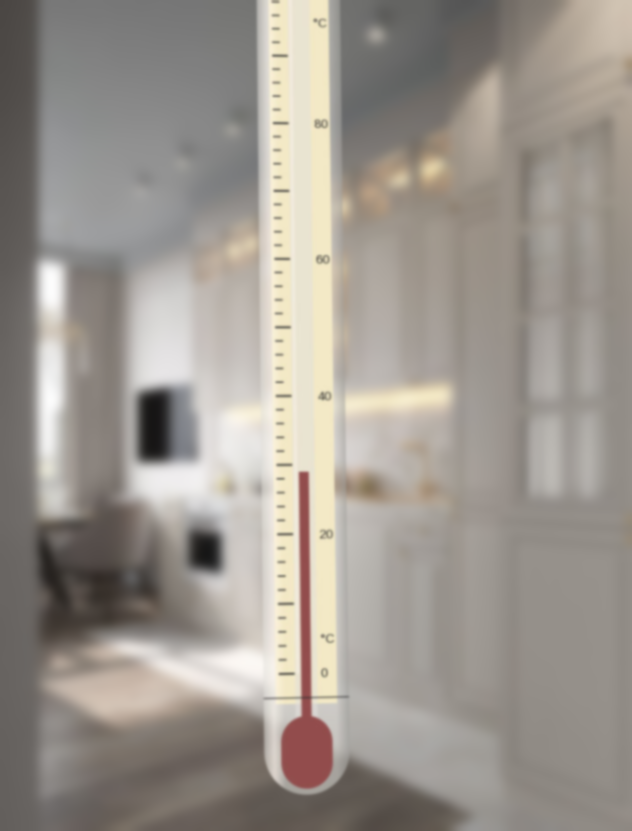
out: 29,°C
